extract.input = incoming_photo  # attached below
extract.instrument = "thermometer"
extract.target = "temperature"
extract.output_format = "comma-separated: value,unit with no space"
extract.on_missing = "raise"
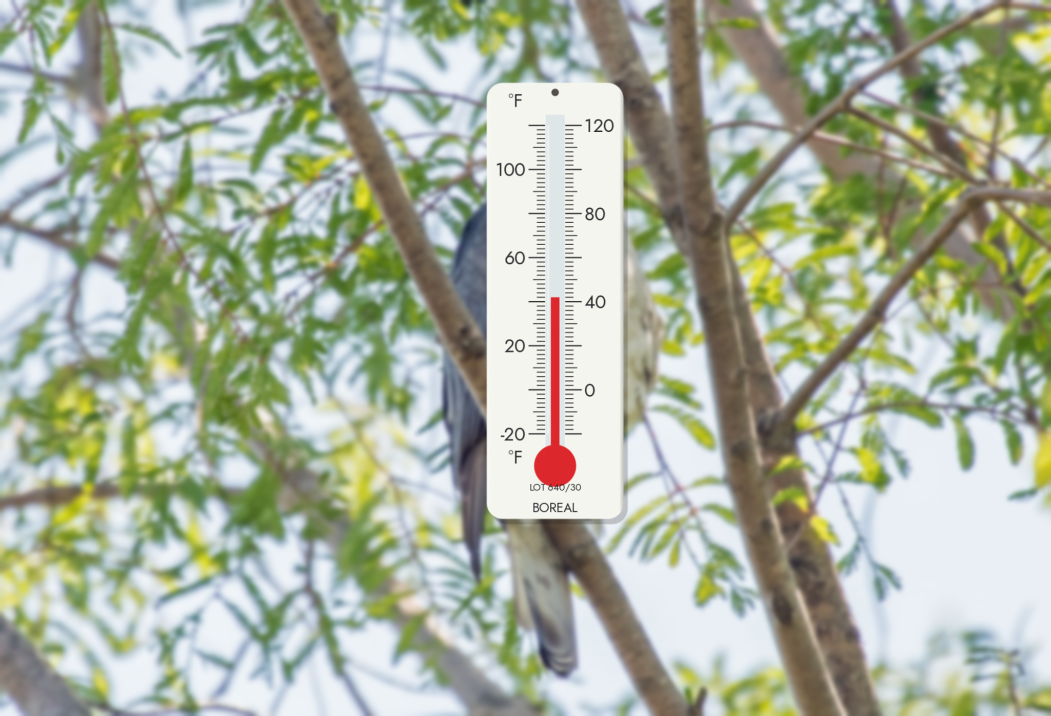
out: 42,°F
